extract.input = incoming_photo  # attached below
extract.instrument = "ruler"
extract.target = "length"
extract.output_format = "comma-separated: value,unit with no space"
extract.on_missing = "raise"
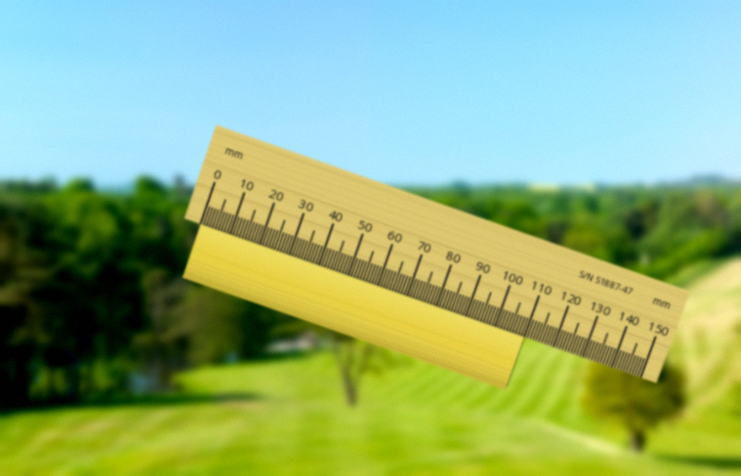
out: 110,mm
